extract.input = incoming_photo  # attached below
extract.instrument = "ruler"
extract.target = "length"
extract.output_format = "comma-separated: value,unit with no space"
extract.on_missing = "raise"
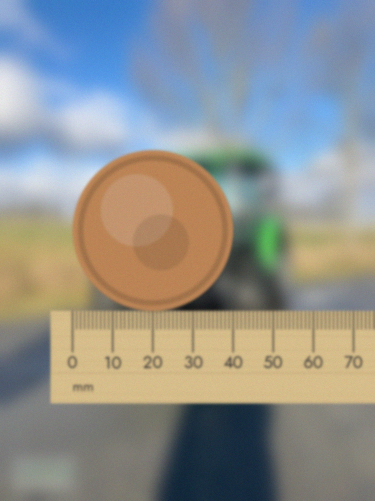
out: 40,mm
